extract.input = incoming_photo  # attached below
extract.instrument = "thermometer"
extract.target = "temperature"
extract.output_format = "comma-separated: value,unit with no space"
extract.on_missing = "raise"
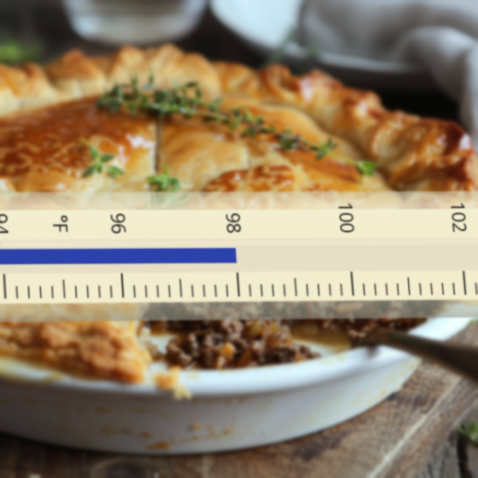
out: 98,°F
